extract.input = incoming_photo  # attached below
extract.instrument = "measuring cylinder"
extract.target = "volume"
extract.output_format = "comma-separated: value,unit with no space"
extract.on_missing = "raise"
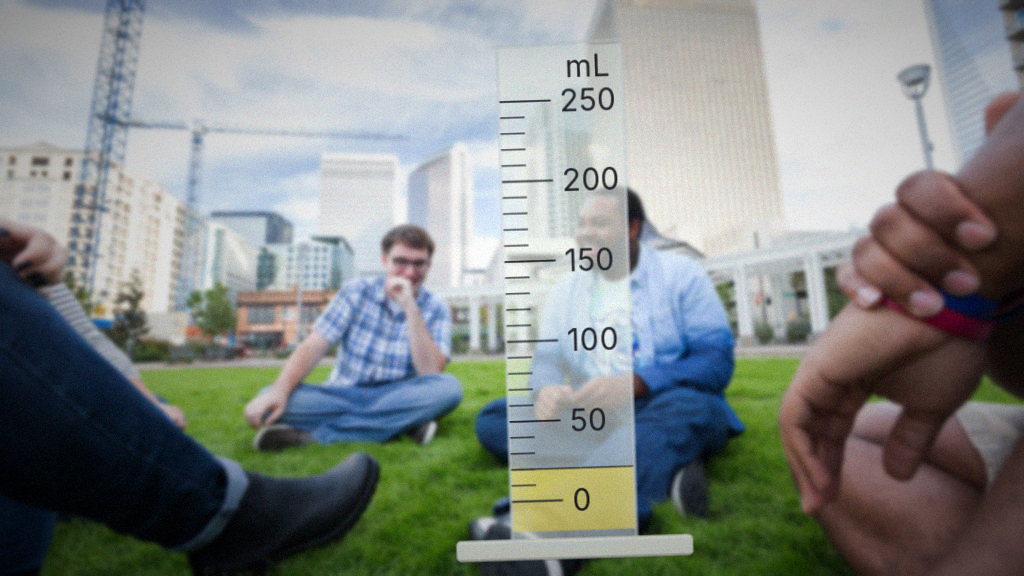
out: 20,mL
